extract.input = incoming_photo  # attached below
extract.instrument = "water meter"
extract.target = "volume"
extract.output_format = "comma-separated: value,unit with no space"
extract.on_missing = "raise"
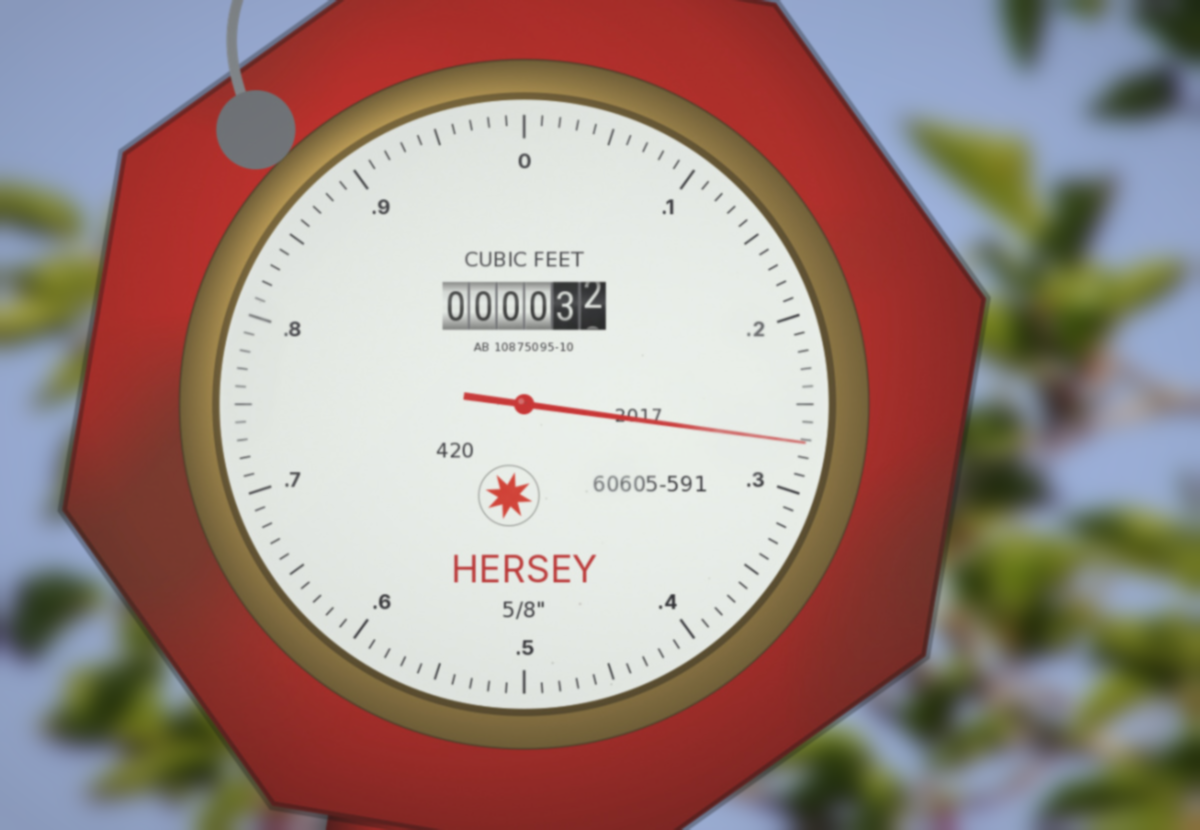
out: 32.27,ft³
